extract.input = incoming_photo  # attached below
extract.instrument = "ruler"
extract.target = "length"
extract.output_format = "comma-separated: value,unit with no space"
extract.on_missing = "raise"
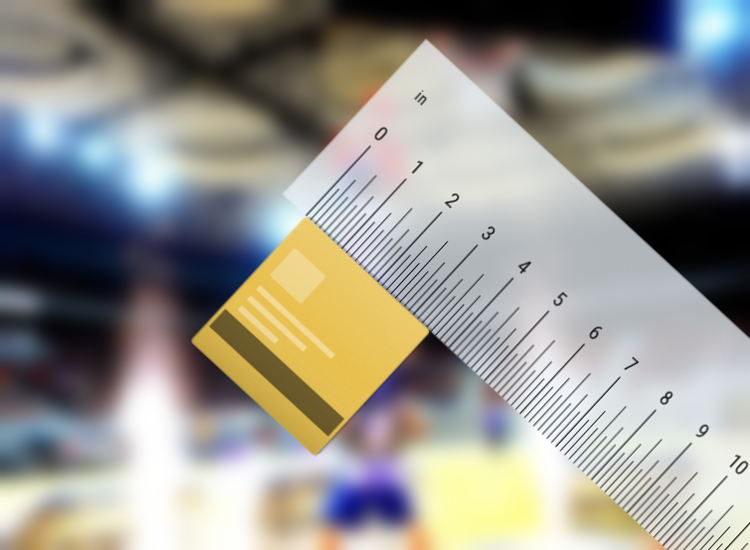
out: 3.5,in
